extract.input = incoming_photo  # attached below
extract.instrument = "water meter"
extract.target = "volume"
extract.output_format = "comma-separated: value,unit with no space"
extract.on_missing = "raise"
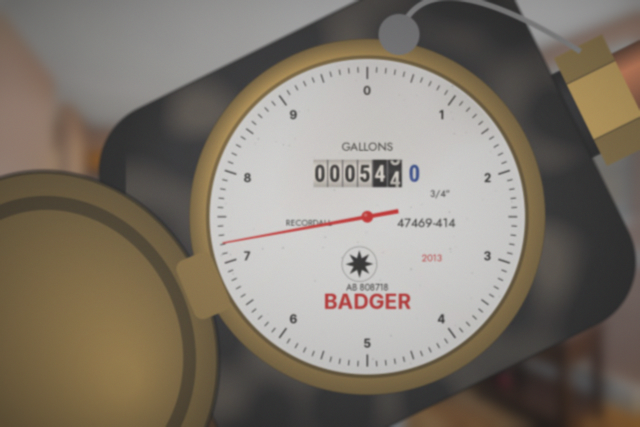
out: 5437.2,gal
